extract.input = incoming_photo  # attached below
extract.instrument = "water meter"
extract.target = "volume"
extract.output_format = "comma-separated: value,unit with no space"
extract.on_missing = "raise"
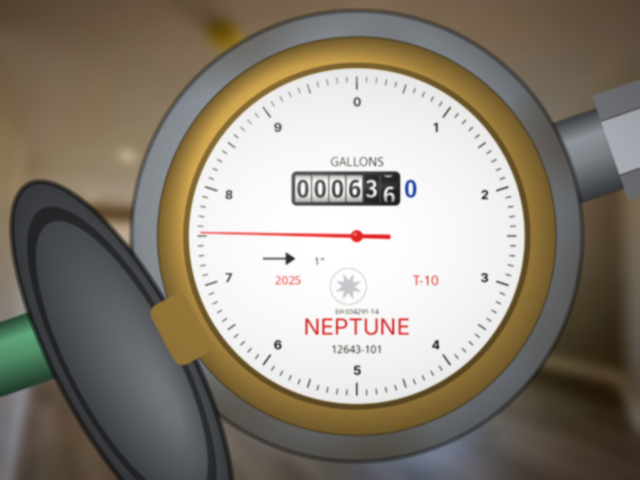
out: 6357.5,gal
